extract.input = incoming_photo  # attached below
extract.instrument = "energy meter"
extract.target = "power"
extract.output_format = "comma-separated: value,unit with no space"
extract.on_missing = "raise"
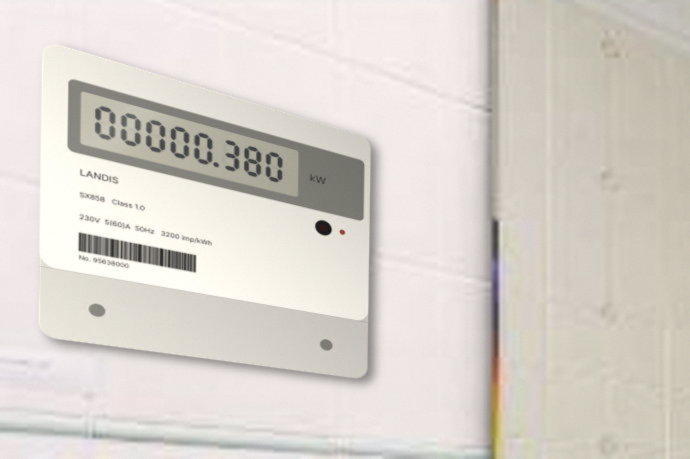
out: 0.380,kW
